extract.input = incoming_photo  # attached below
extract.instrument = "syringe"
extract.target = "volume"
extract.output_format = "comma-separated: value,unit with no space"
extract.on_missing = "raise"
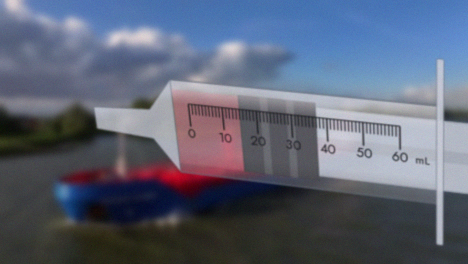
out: 15,mL
